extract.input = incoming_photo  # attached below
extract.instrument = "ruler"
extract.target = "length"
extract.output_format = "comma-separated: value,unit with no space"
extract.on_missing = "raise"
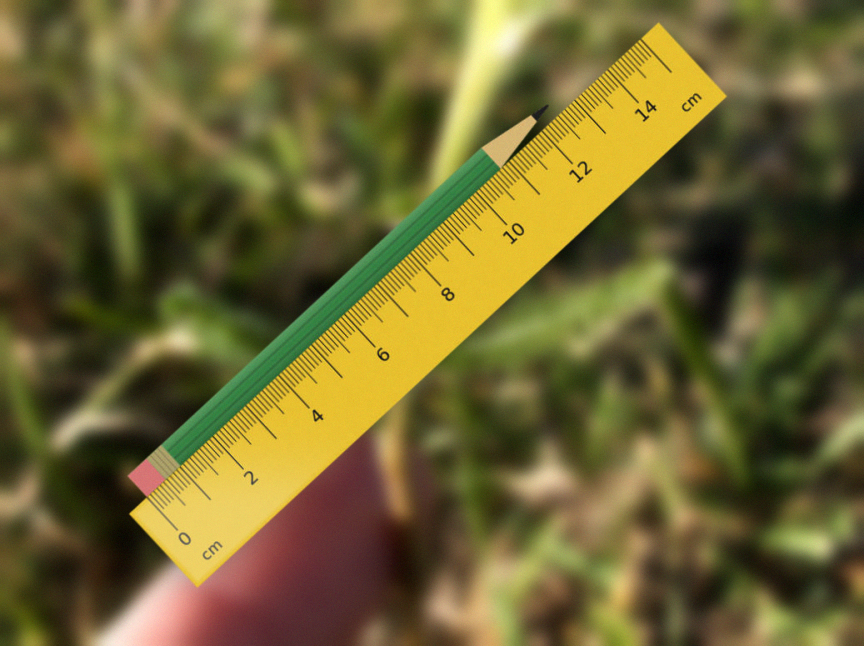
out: 12.5,cm
